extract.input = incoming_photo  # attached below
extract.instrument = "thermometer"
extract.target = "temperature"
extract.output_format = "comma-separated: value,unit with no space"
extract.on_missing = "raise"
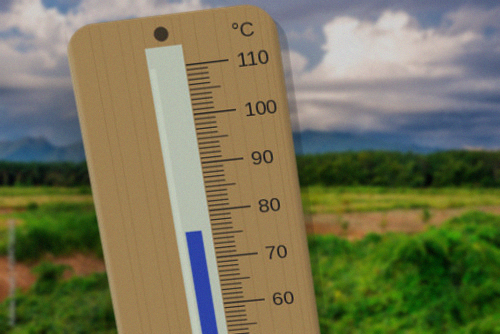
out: 76,°C
